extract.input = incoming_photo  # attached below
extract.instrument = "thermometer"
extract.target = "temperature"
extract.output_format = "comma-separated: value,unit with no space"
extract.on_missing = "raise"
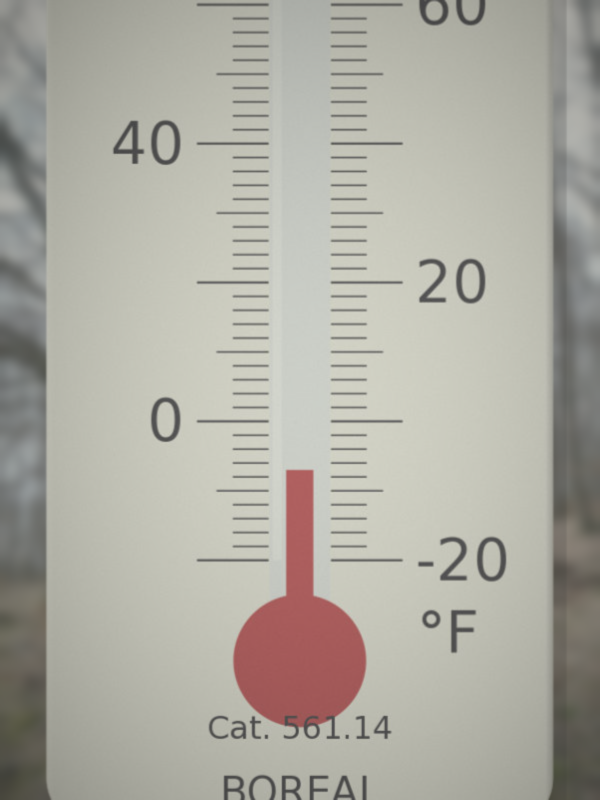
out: -7,°F
